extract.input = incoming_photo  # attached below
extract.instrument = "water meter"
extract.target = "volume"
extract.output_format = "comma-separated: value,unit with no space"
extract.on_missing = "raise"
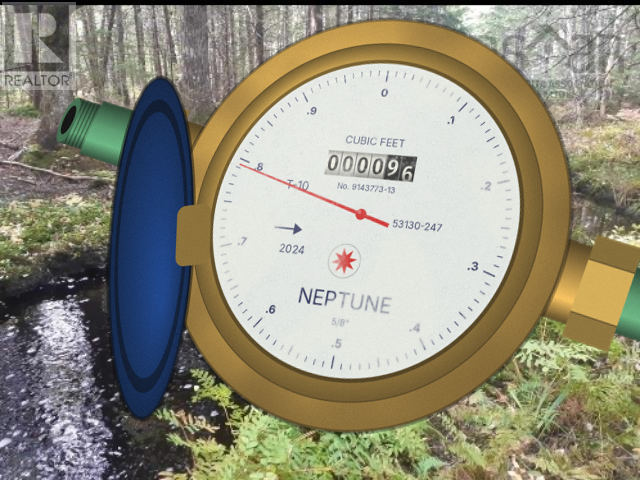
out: 95.79,ft³
